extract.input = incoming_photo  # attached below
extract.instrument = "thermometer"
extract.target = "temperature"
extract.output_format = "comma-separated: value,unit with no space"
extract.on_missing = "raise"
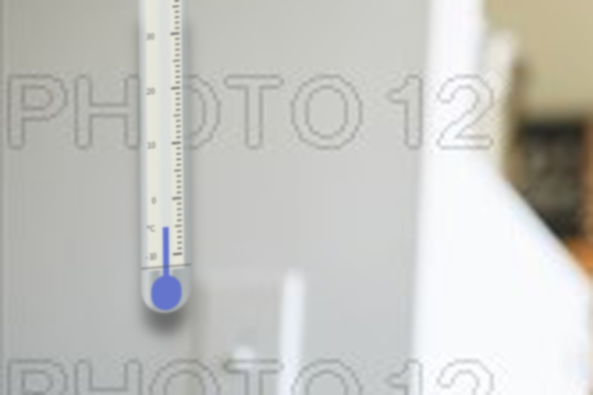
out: -5,°C
